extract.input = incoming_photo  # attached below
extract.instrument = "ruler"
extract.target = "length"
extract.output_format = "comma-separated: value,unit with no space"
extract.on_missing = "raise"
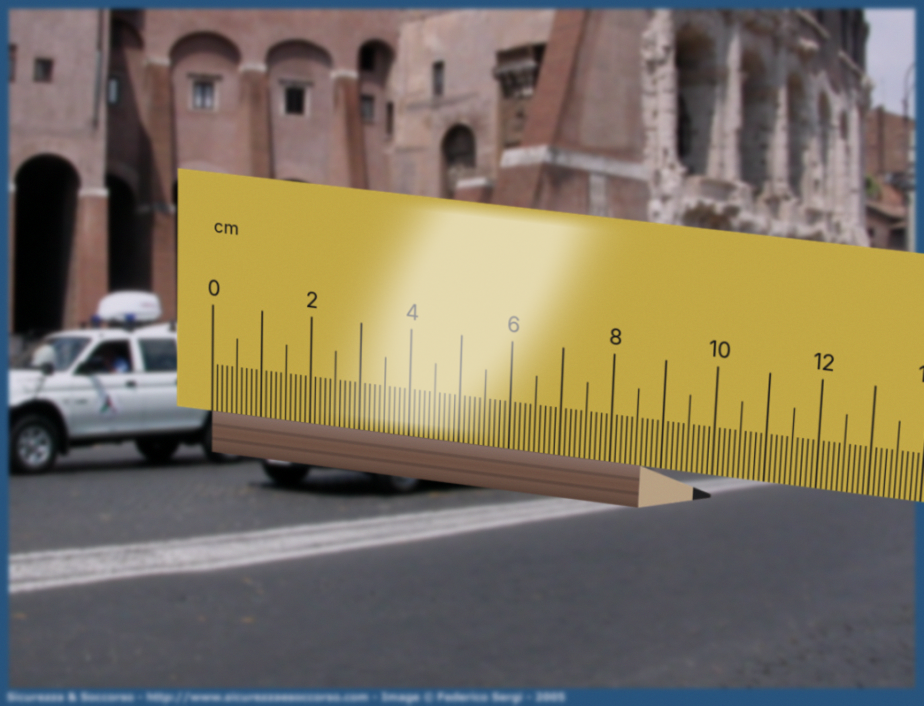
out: 10,cm
